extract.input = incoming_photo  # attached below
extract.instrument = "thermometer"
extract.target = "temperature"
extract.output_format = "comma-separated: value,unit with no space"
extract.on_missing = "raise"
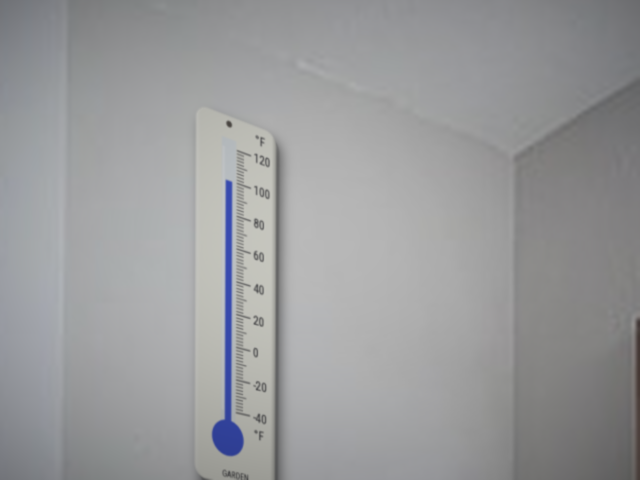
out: 100,°F
